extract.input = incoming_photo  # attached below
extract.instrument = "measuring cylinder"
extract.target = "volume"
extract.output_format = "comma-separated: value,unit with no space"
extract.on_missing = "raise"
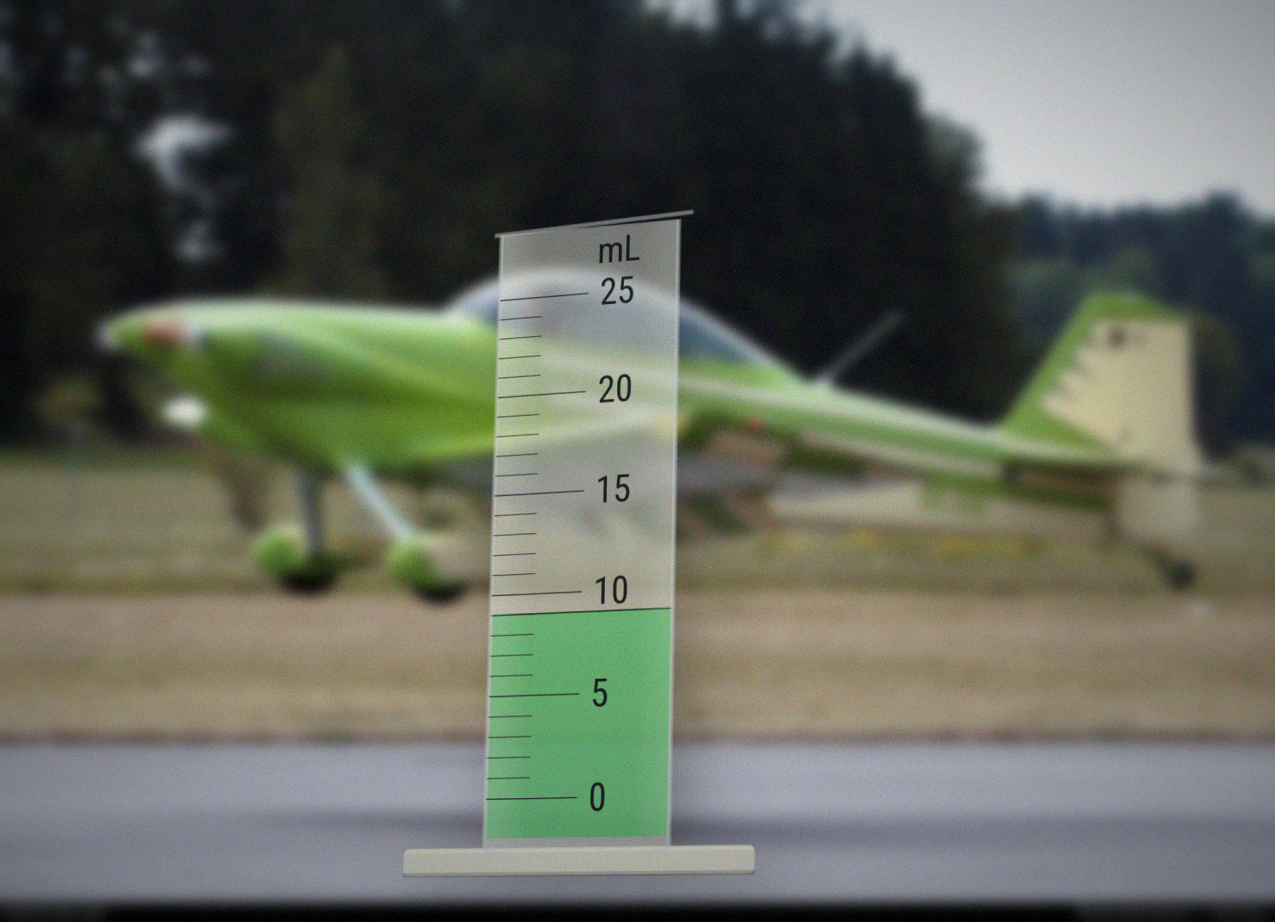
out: 9,mL
